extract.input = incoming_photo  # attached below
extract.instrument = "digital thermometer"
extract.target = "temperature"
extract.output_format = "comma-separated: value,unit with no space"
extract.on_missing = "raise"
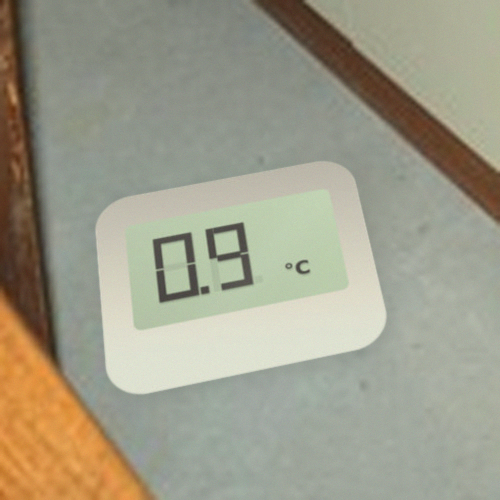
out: 0.9,°C
